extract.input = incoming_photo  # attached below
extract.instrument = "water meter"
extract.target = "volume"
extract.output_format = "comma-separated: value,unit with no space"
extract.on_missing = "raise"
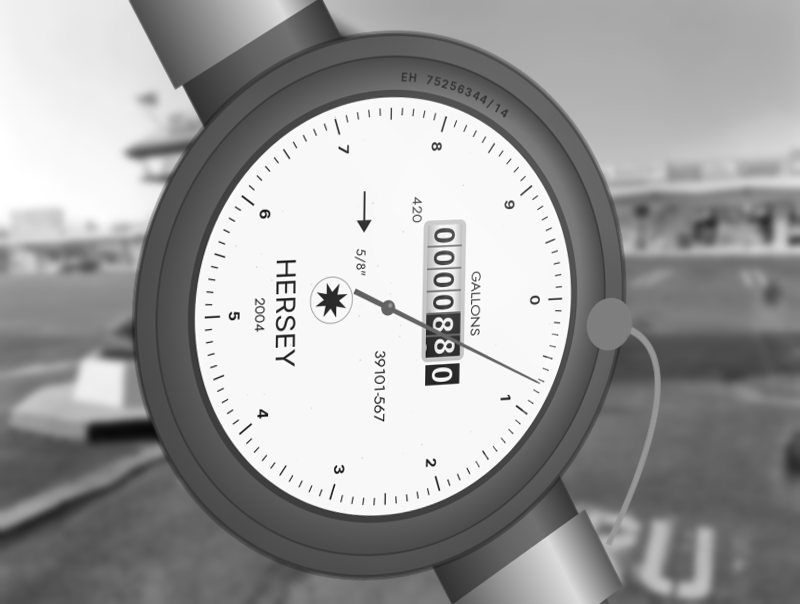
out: 880.7,gal
